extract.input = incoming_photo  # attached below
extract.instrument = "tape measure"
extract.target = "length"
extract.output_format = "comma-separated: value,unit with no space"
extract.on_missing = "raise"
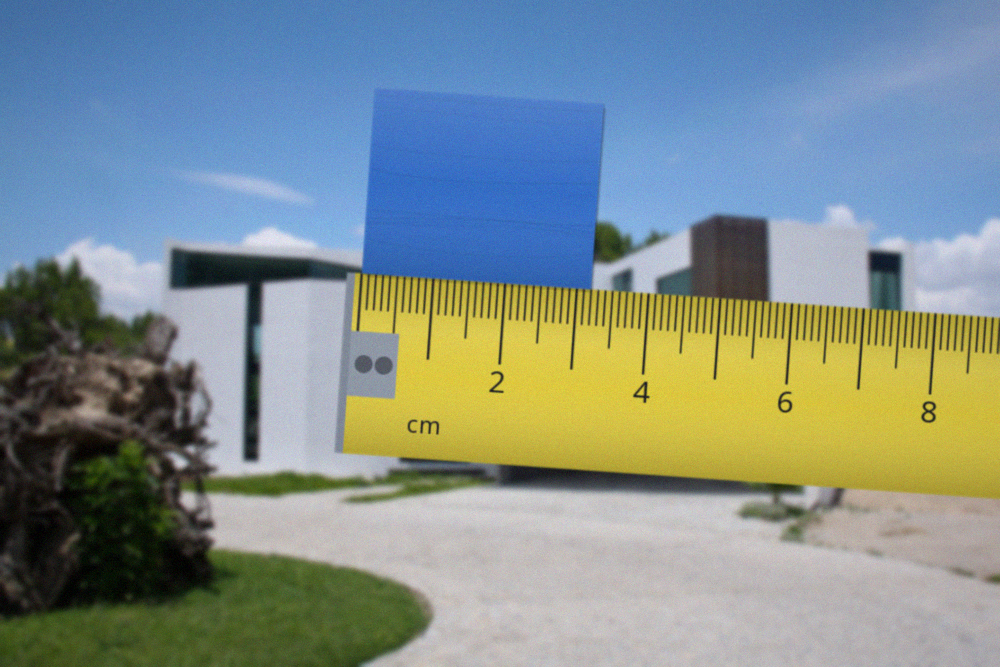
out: 3.2,cm
